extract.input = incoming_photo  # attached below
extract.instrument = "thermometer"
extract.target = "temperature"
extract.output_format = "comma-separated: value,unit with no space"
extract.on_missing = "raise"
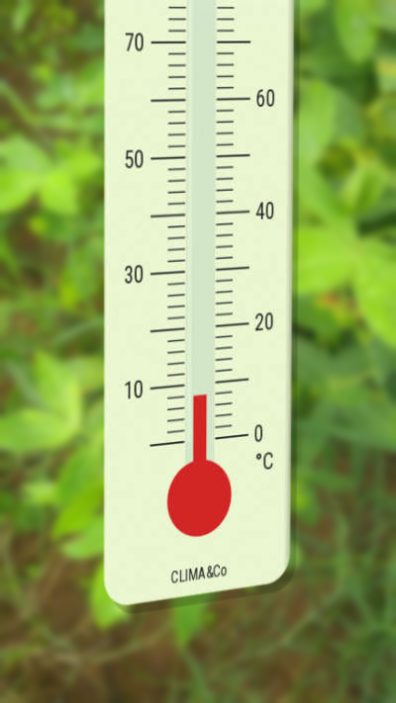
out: 8,°C
